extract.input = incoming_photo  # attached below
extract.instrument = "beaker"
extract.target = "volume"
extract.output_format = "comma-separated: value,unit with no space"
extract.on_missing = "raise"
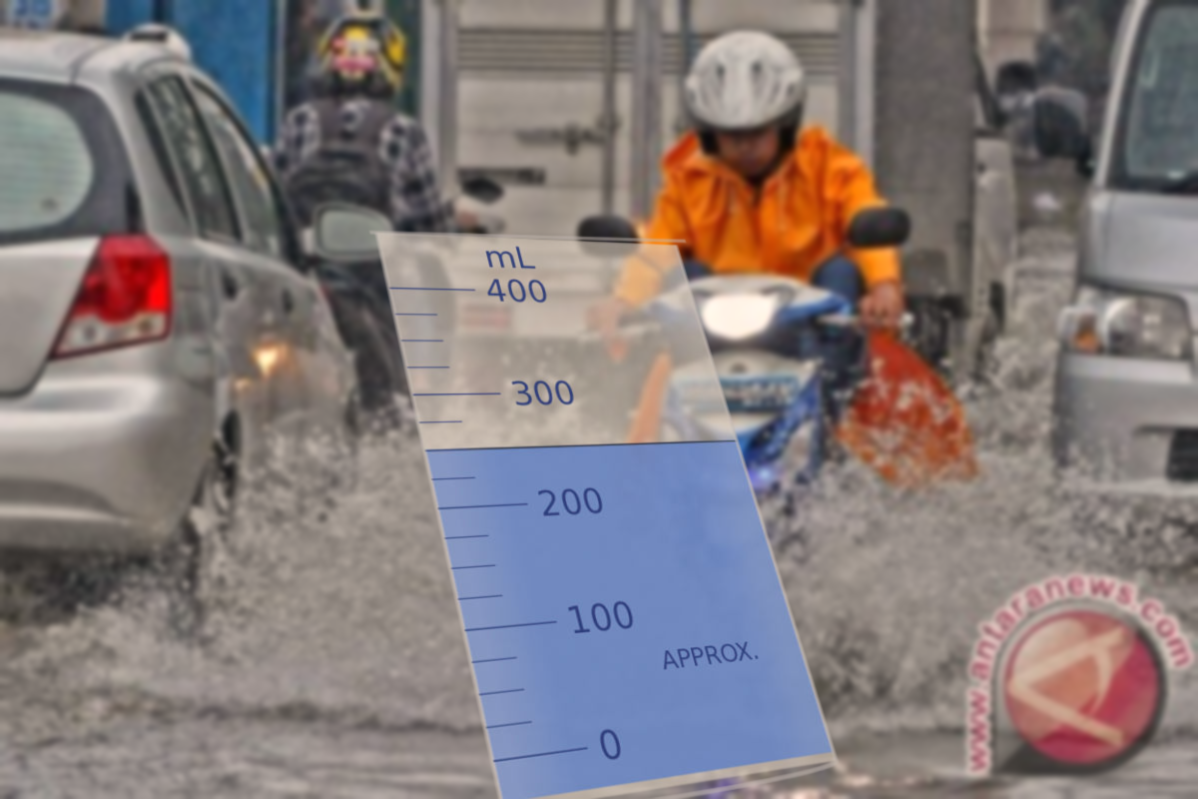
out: 250,mL
